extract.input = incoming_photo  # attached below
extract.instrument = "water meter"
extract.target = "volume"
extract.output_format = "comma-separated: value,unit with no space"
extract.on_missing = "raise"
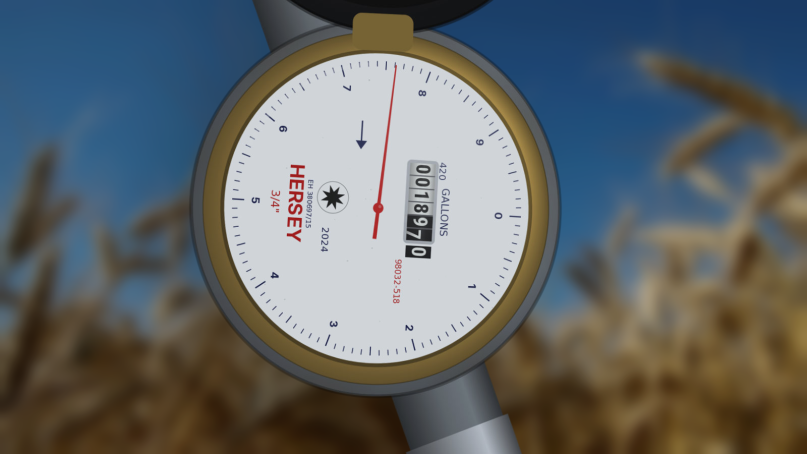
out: 18967.6,gal
